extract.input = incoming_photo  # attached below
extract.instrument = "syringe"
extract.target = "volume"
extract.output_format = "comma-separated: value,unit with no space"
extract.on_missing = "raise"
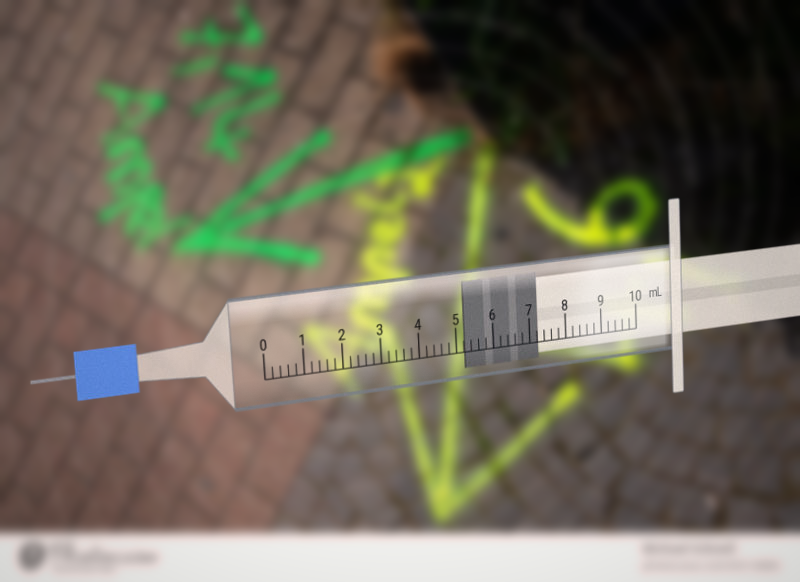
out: 5.2,mL
